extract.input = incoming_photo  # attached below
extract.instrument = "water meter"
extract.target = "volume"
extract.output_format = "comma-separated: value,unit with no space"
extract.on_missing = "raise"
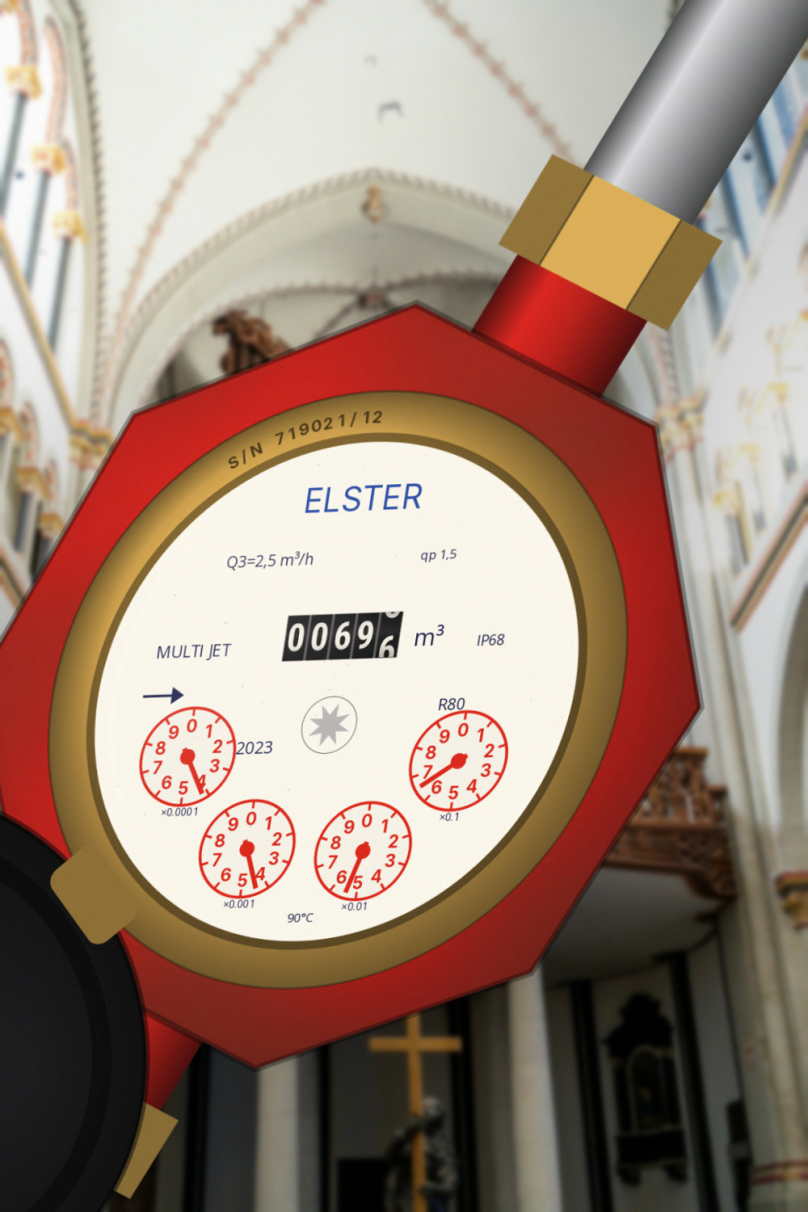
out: 695.6544,m³
